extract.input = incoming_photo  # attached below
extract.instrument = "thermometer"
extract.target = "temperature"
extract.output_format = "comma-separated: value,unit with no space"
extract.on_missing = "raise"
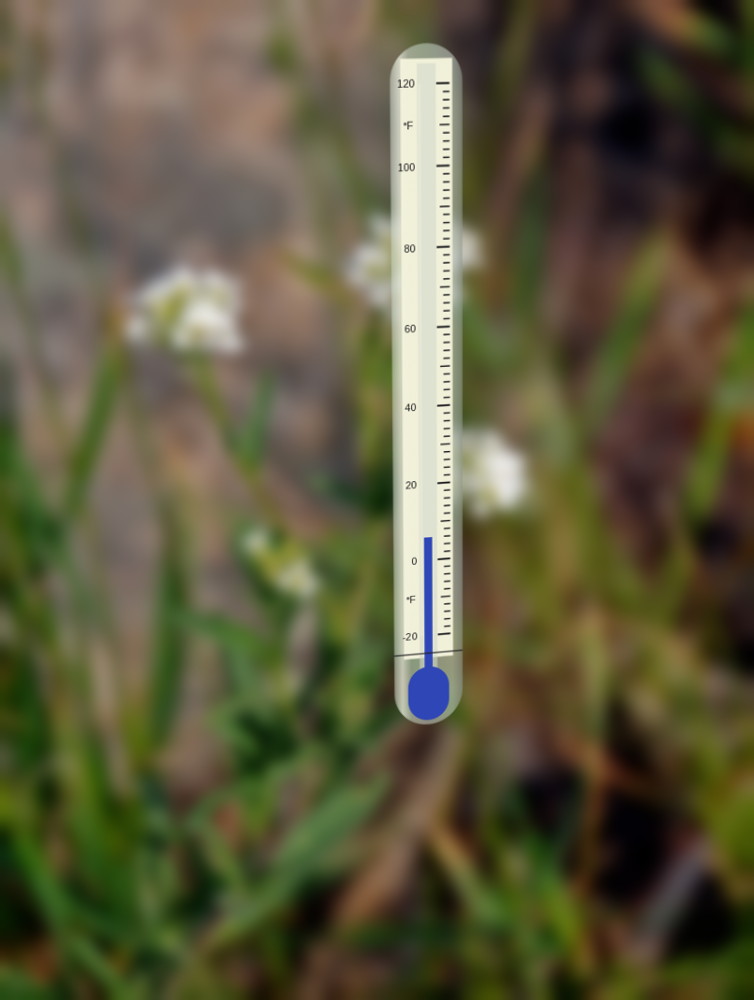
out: 6,°F
